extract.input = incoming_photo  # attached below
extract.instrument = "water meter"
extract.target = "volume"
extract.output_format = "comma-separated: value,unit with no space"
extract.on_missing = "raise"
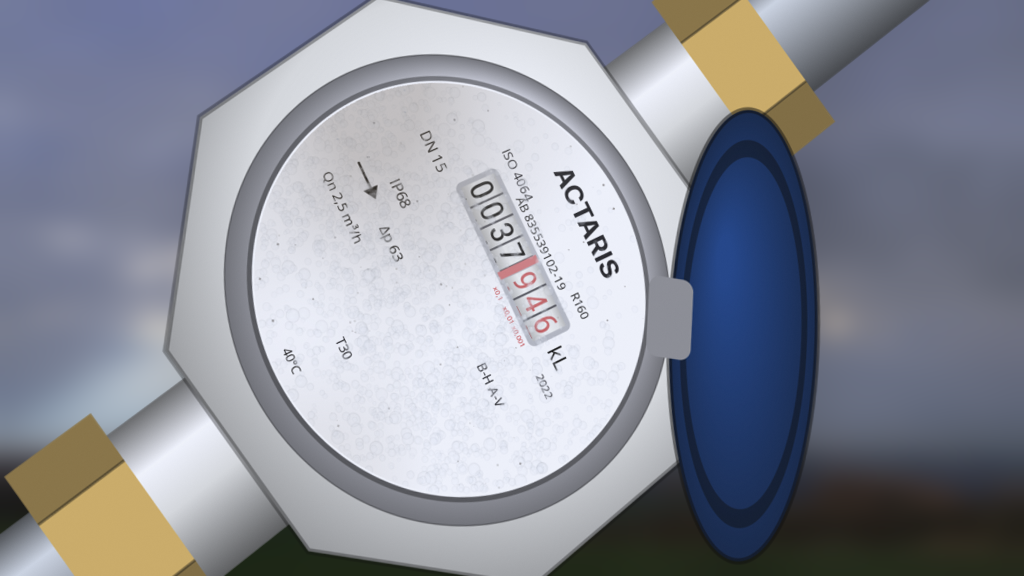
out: 37.946,kL
